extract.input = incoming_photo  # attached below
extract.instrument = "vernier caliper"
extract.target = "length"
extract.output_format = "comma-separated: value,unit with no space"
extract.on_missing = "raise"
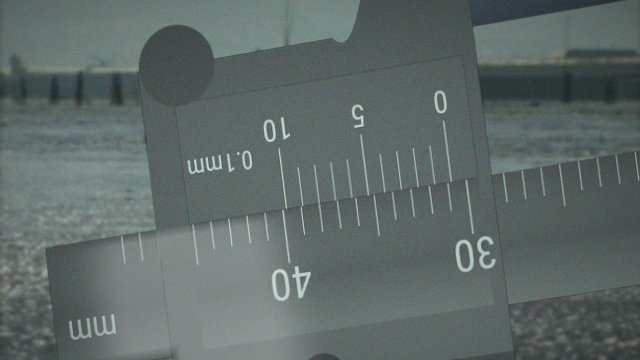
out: 30.8,mm
